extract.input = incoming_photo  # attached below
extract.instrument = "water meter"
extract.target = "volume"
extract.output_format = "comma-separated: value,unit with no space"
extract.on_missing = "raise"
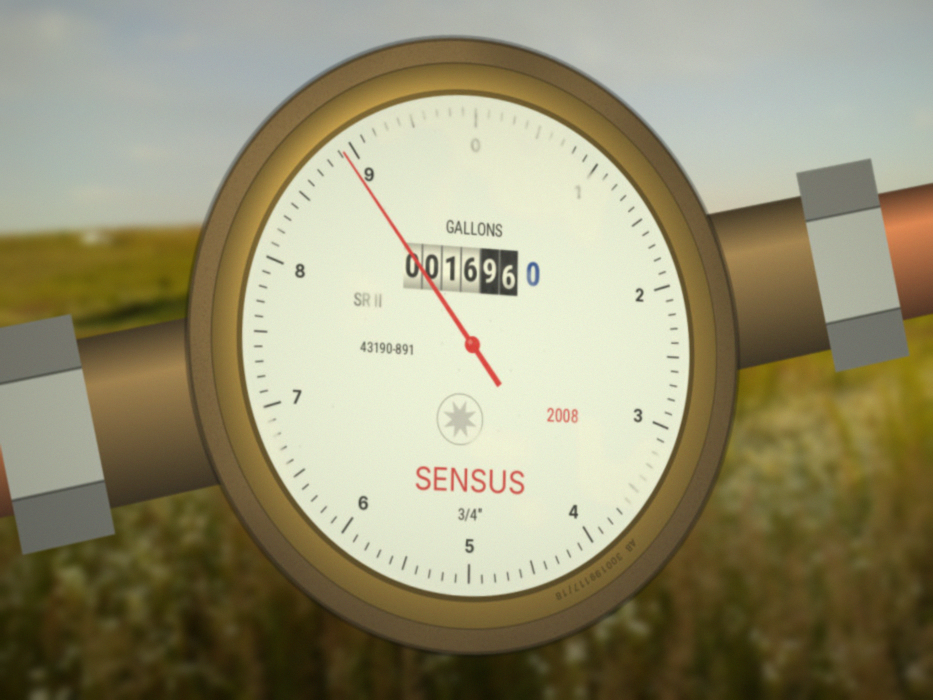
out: 16958.9,gal
